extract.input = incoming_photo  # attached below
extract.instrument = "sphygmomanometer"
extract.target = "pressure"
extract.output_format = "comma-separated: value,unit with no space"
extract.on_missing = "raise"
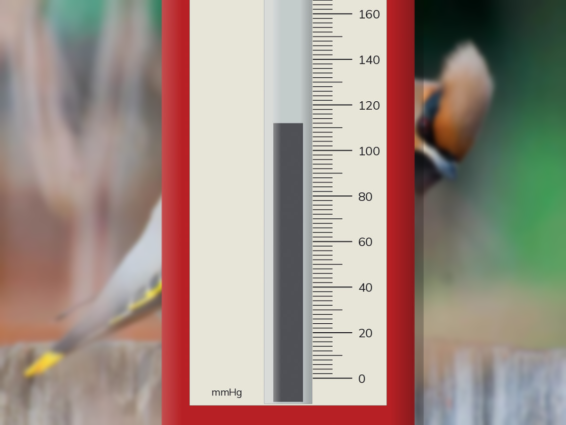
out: 112,mmHg
